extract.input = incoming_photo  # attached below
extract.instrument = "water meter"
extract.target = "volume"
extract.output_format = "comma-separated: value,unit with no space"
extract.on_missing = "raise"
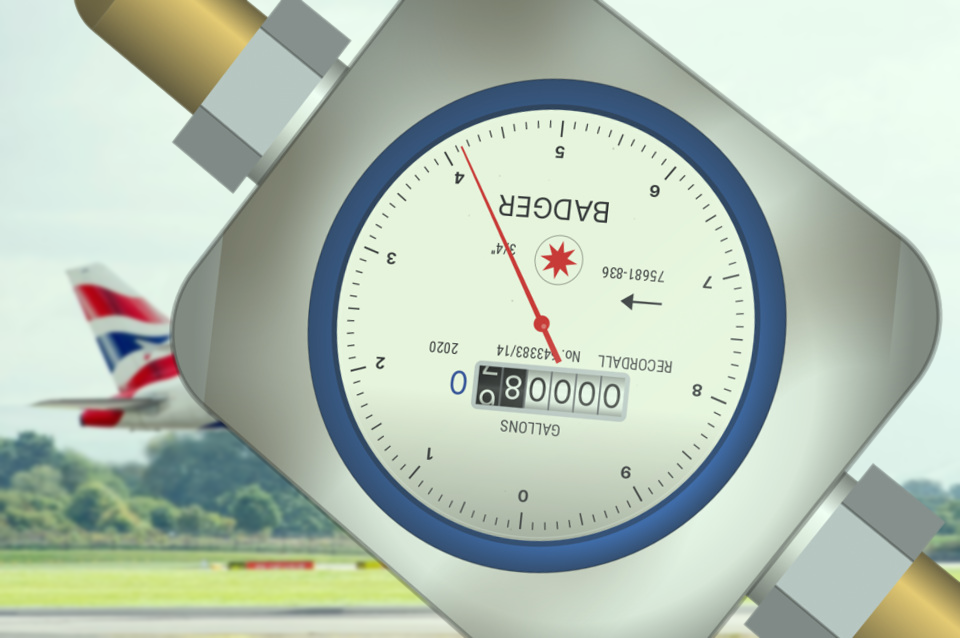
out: 864.1,gal
